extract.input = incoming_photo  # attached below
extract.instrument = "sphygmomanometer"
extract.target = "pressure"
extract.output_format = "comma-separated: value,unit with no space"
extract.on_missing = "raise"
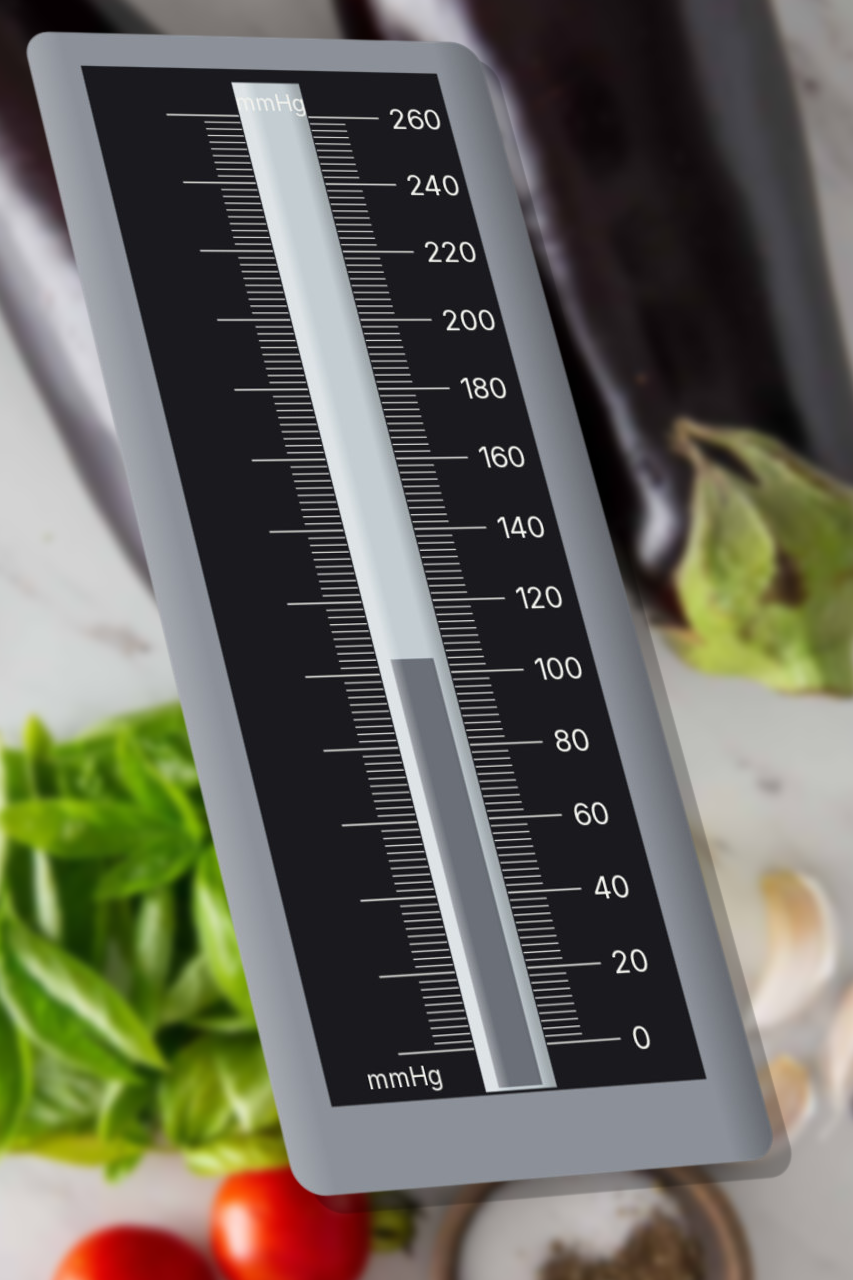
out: 104,mmHg
